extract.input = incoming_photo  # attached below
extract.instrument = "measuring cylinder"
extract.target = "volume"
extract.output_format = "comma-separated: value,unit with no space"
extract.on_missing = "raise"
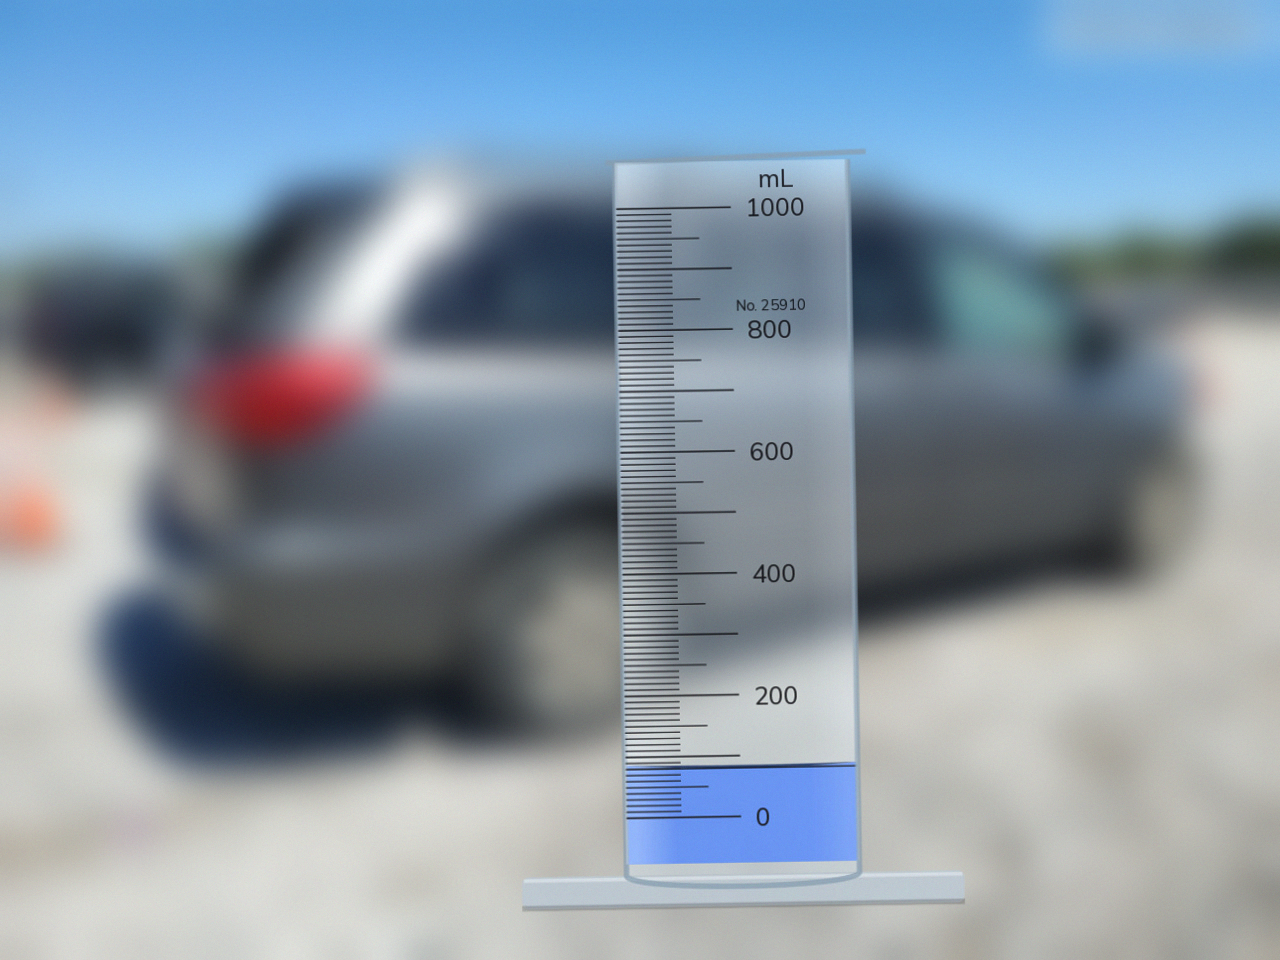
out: 80,mL
